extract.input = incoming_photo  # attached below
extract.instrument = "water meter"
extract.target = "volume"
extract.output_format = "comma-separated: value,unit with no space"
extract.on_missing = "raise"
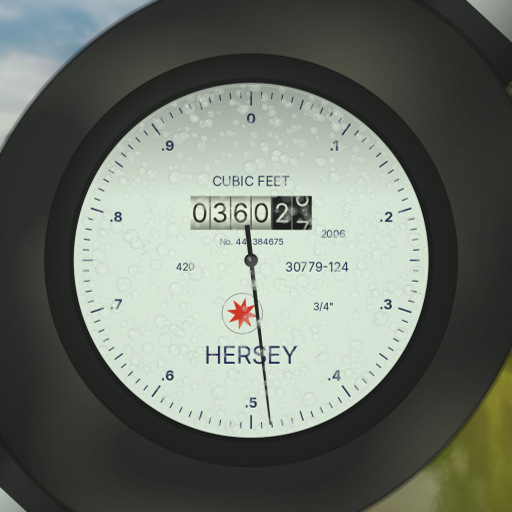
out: 36026.48,ft³
